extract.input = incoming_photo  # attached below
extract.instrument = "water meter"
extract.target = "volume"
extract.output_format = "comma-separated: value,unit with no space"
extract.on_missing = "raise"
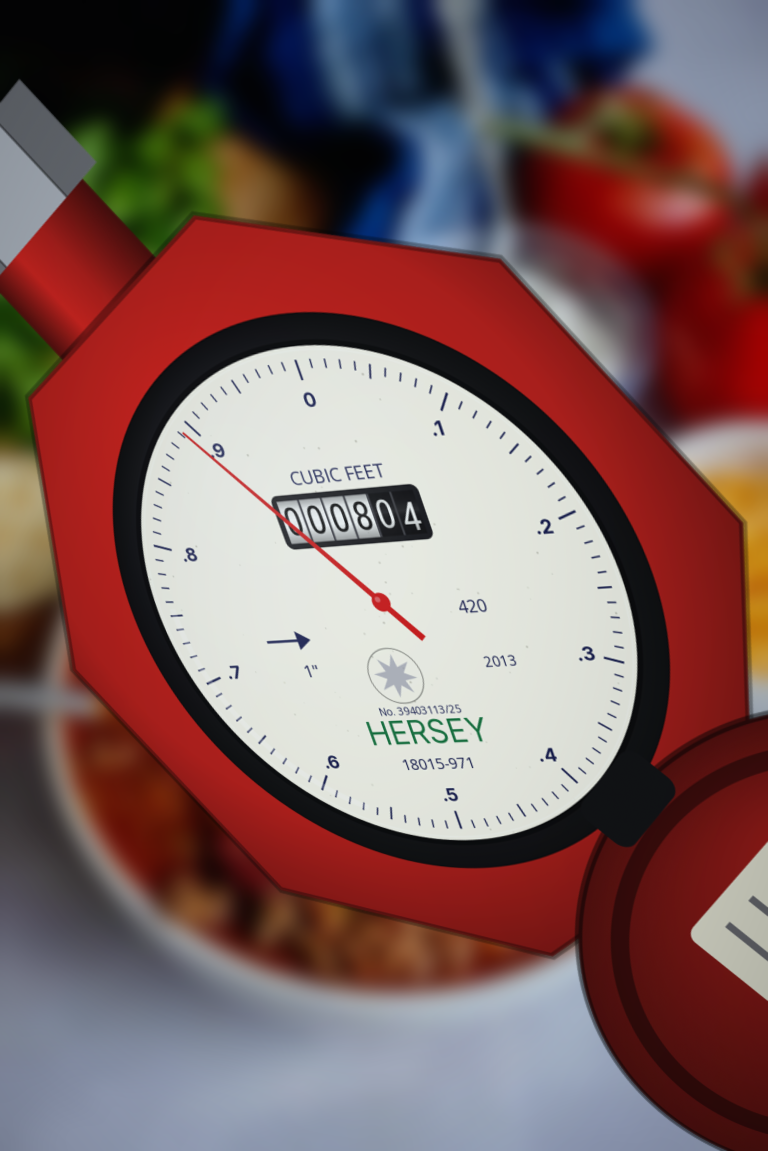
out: 803.89,ft³
